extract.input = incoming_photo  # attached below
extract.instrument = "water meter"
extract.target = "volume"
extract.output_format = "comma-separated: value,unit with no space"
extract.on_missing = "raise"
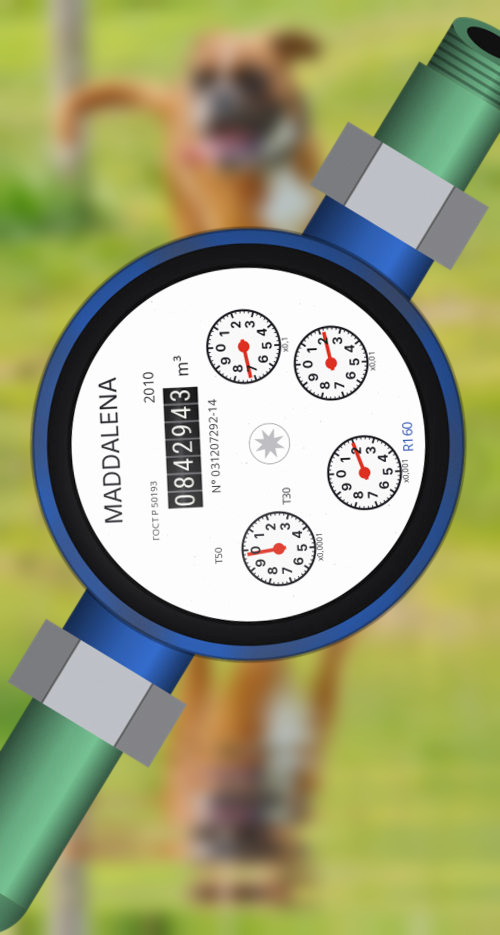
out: 842943.7219,m³
